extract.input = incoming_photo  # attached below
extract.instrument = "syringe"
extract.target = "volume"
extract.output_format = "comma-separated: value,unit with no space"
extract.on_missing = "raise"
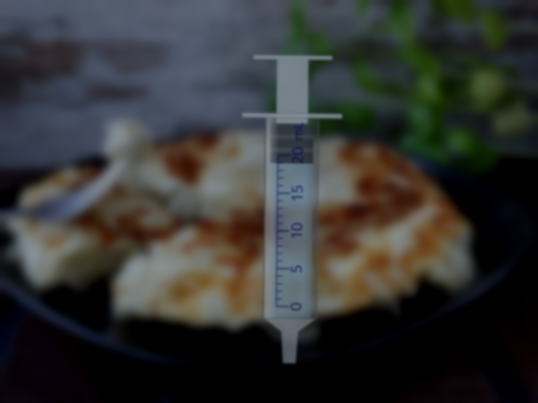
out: 19,mL
